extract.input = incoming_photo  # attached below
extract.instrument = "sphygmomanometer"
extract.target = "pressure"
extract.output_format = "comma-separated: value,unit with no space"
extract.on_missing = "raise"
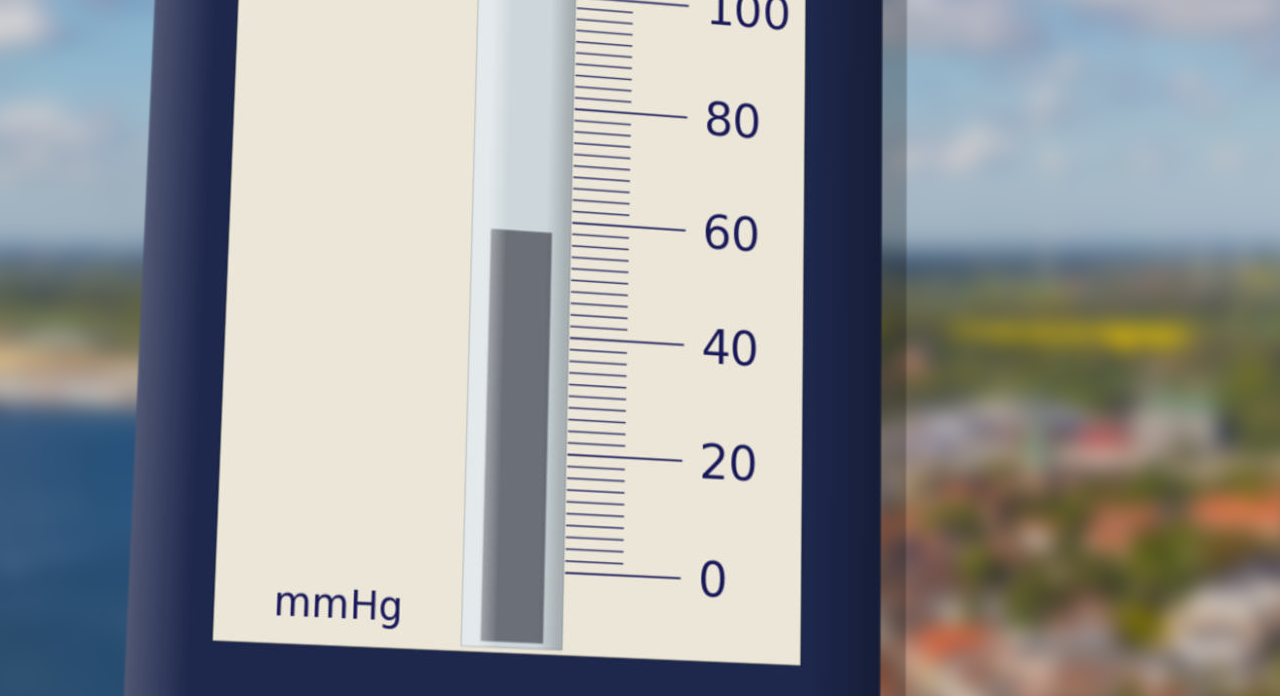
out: 58,mmHg
